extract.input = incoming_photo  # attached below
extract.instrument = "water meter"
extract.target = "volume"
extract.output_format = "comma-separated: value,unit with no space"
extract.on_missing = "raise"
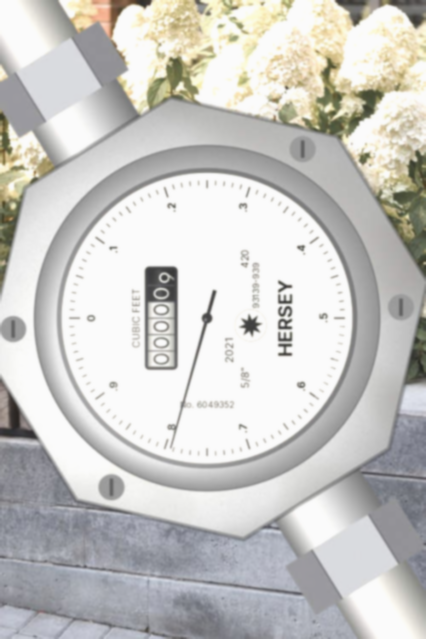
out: 8.79,ft³
